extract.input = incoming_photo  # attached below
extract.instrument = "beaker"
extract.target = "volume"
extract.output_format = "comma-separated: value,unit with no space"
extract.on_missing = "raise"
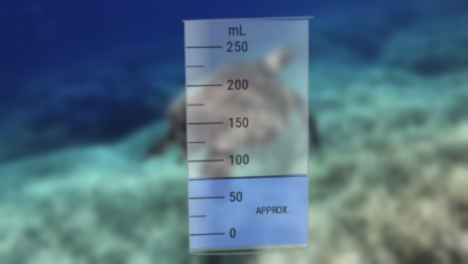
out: 75,mL
